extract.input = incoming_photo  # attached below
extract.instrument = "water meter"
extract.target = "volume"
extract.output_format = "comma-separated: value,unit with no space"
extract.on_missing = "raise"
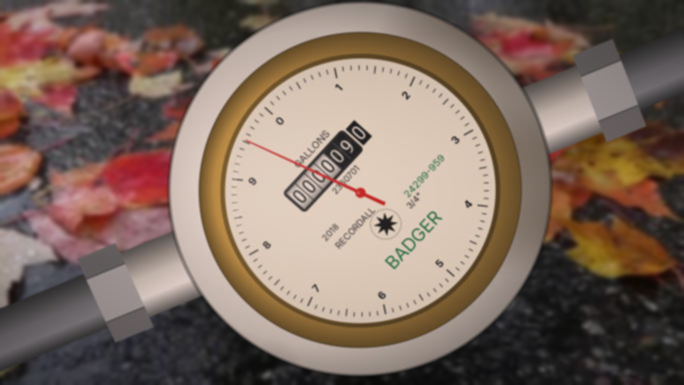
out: 89.5,gal
